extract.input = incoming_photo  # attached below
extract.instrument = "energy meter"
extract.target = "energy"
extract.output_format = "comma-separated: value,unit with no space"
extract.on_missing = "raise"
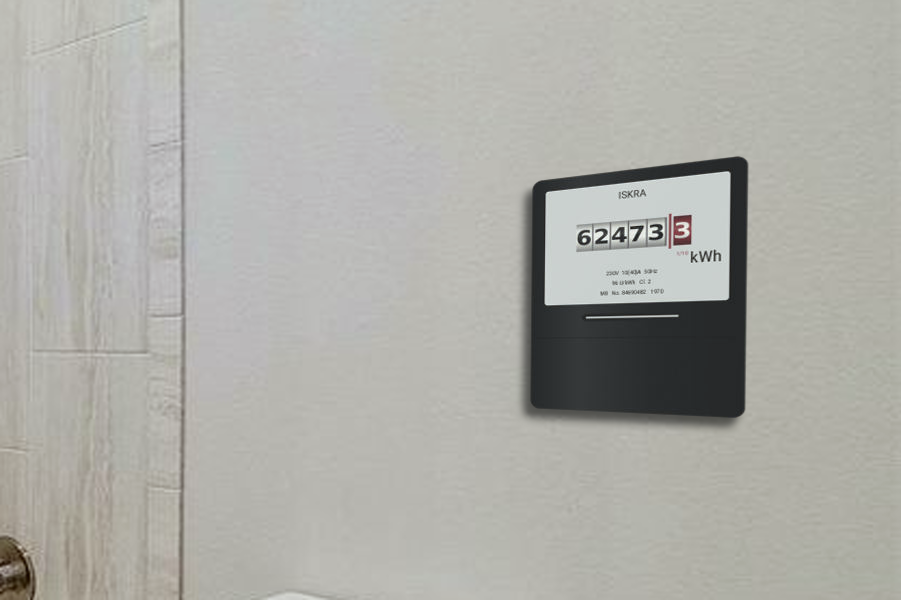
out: 62473.3,kWh
